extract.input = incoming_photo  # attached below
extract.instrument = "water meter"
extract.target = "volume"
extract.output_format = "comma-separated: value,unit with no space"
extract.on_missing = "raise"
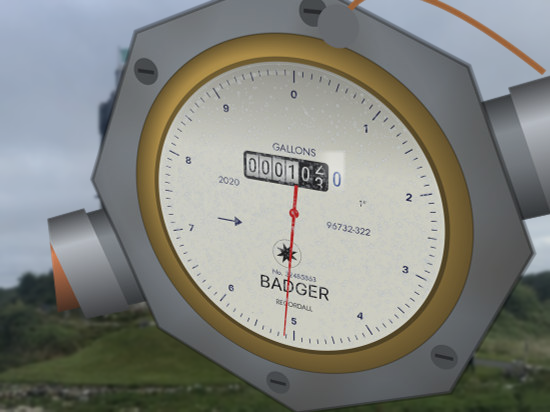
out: 1025.1,gal
